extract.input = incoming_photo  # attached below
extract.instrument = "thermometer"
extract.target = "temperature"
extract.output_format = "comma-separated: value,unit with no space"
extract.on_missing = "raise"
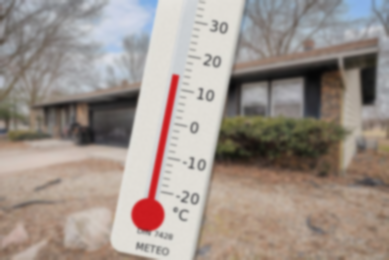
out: 14,°C
